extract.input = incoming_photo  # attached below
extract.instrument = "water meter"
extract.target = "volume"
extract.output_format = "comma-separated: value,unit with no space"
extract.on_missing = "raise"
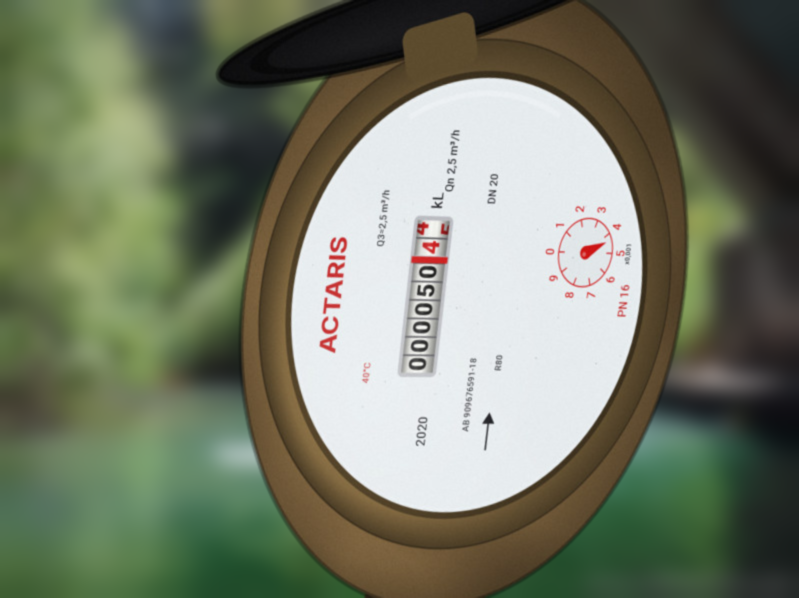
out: 50.444,kL
